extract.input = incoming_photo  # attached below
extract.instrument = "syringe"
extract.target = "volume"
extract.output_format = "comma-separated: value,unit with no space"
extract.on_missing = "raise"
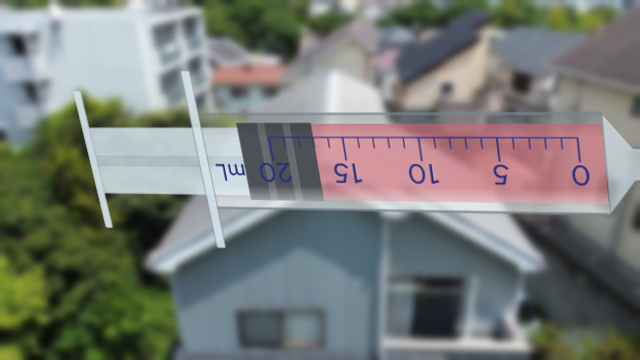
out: 17,mL
